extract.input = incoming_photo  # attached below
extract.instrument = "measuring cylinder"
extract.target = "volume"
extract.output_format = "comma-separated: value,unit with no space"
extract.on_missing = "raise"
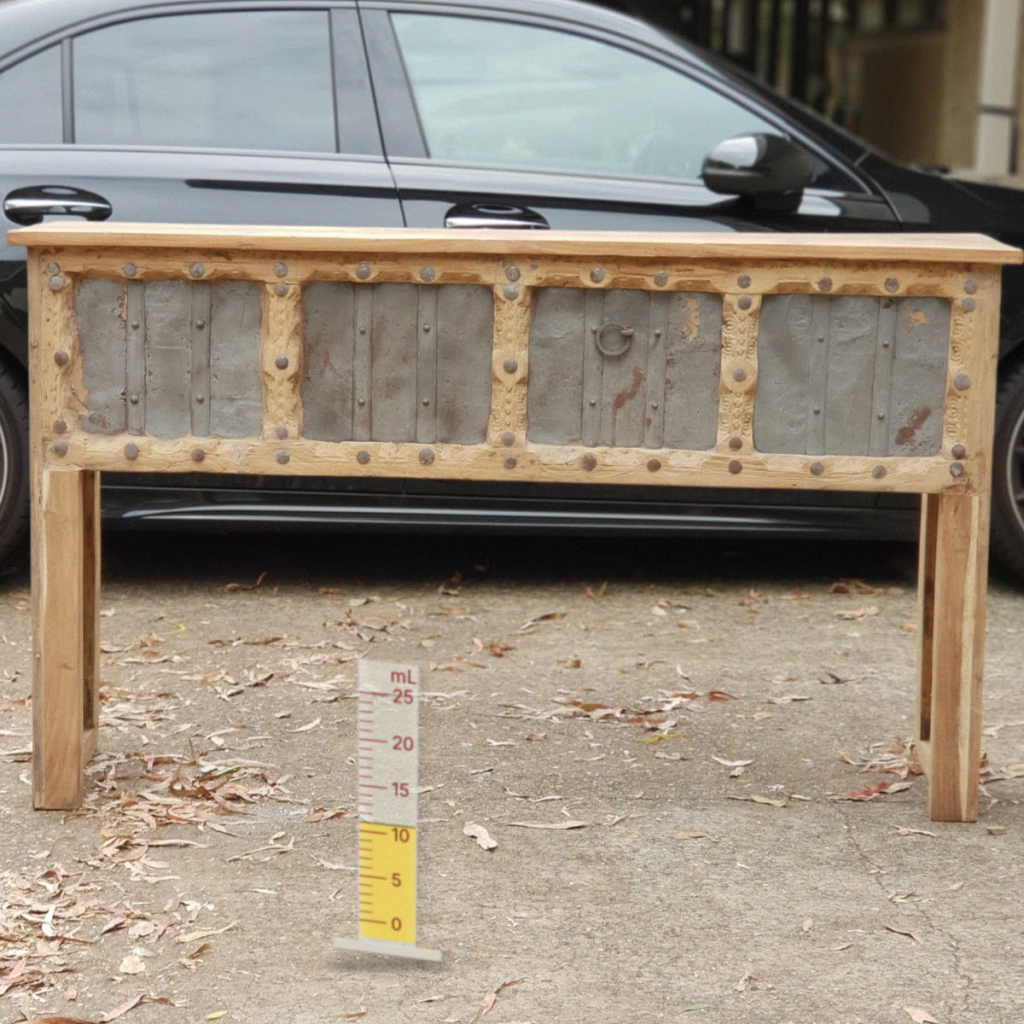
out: 11,mL
